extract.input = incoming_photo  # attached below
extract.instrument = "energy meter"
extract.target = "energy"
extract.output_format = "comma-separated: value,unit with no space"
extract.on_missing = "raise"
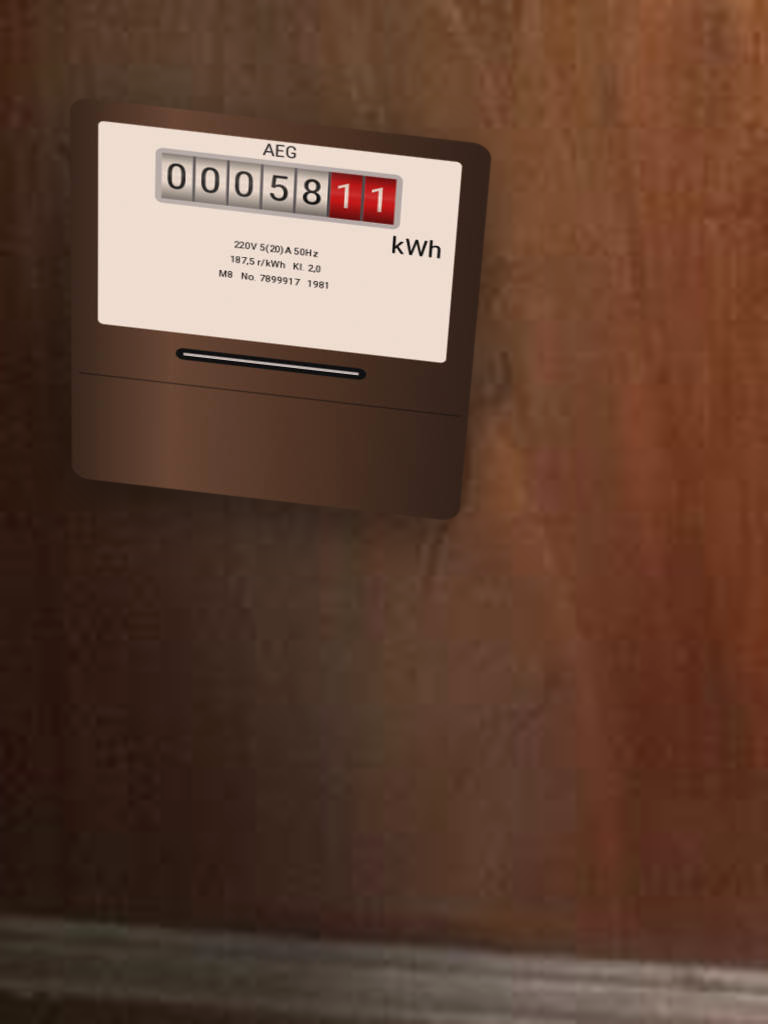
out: 58.11,kWh
